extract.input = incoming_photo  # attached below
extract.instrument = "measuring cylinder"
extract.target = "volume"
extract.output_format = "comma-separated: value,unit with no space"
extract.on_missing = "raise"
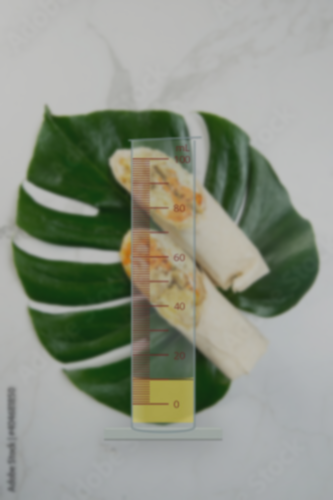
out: 10,mL
